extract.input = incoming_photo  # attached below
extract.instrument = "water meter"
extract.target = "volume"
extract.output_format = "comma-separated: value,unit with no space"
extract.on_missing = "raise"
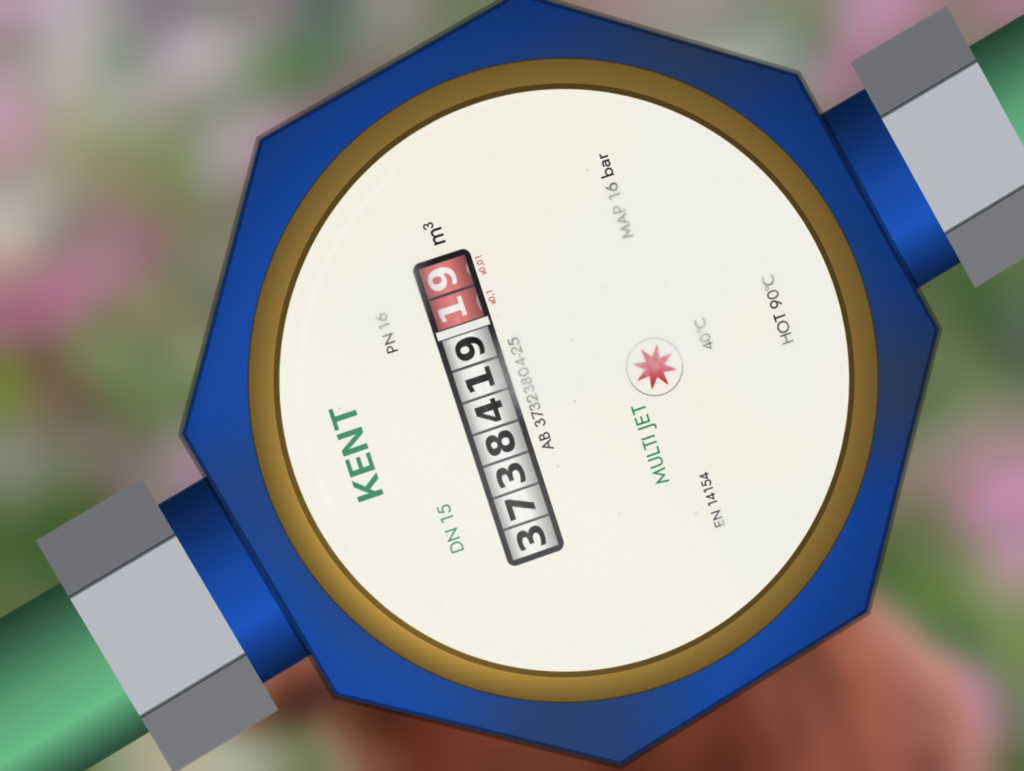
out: 3738419.19,m³
